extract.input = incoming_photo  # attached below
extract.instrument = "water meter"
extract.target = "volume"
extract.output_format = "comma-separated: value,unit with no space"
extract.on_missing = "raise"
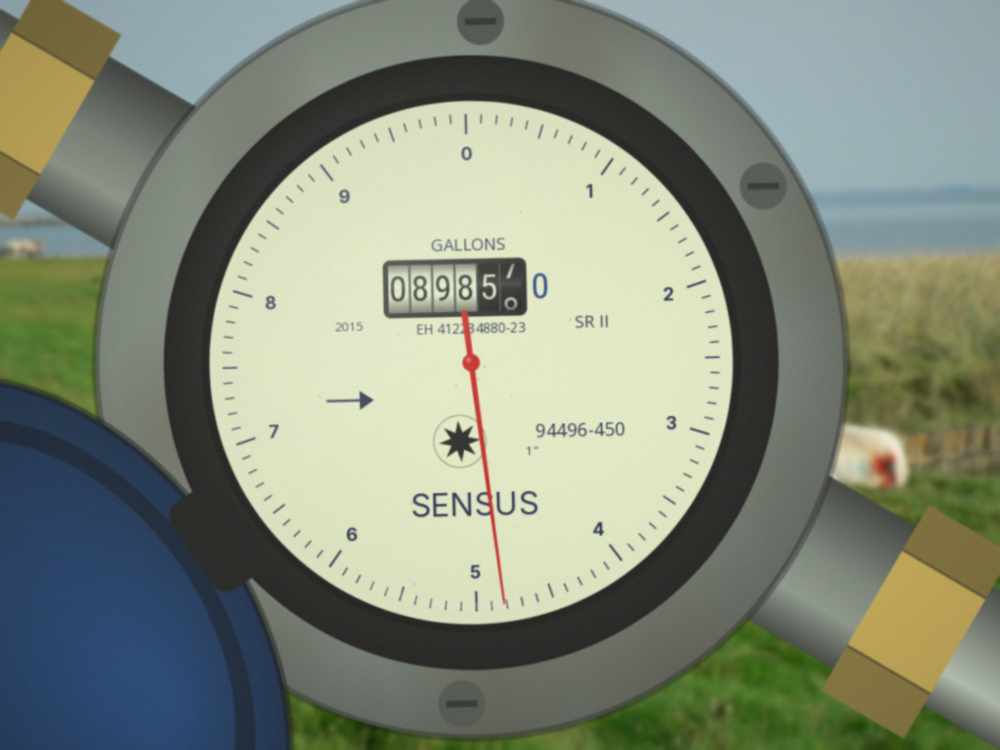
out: 898574.8,gal
